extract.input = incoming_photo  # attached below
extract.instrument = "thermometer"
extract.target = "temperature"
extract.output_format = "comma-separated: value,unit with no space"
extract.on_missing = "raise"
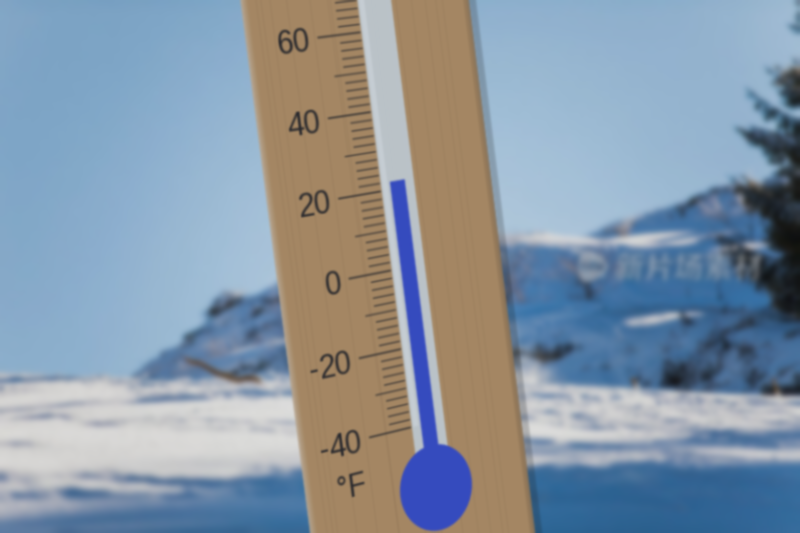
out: 22,°F
